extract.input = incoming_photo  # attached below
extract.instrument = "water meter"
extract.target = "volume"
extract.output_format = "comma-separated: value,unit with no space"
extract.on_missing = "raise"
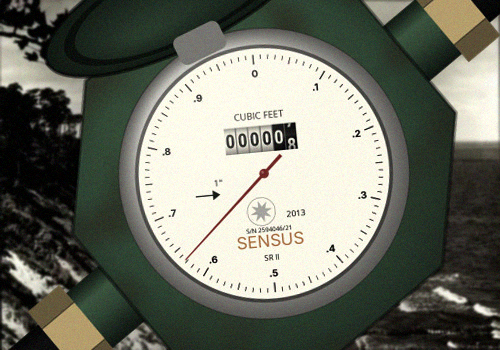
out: 7.63,ft³
